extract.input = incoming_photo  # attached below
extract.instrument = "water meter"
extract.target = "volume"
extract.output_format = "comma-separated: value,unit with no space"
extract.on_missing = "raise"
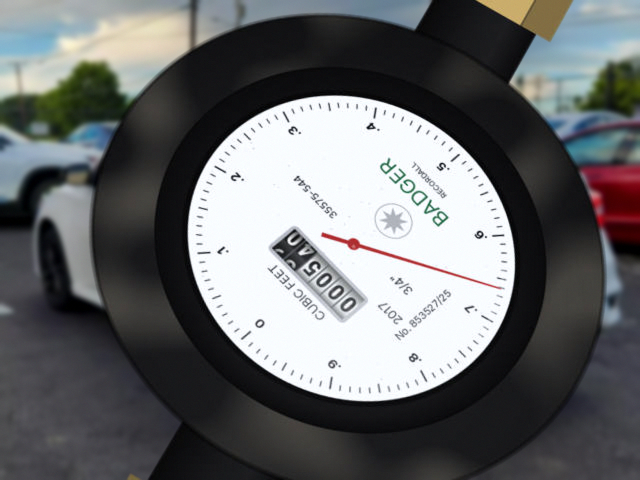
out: 539.66,ft³
